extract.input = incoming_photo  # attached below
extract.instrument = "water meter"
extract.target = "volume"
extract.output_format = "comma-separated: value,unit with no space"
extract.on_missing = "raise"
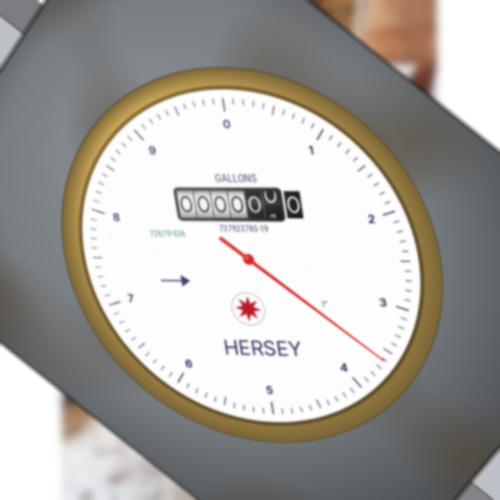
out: 3.6,gal
